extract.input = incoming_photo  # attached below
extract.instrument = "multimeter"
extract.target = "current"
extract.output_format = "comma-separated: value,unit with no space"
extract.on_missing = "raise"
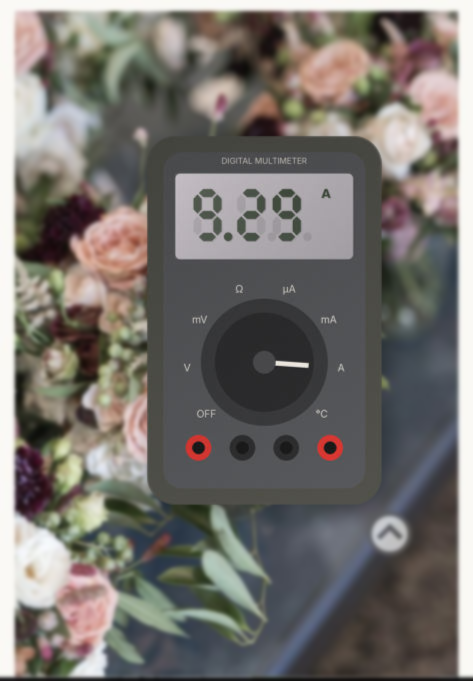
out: 9.29,A
